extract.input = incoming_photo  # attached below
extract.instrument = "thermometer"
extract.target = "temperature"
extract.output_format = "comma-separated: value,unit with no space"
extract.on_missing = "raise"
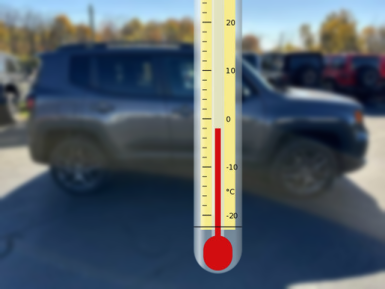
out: -2,°C
